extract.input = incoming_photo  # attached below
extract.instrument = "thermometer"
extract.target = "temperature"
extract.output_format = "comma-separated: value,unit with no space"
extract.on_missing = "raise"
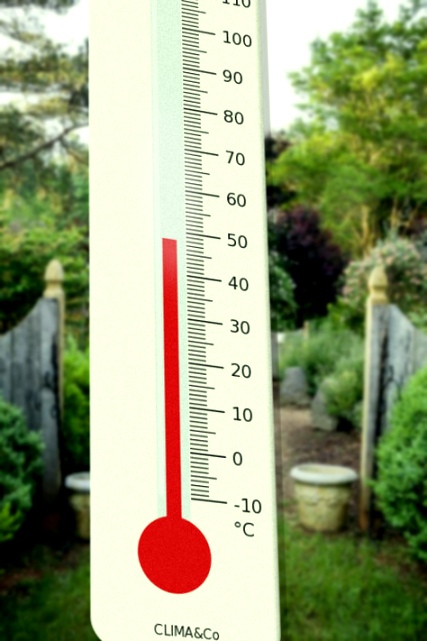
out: 48,°C
